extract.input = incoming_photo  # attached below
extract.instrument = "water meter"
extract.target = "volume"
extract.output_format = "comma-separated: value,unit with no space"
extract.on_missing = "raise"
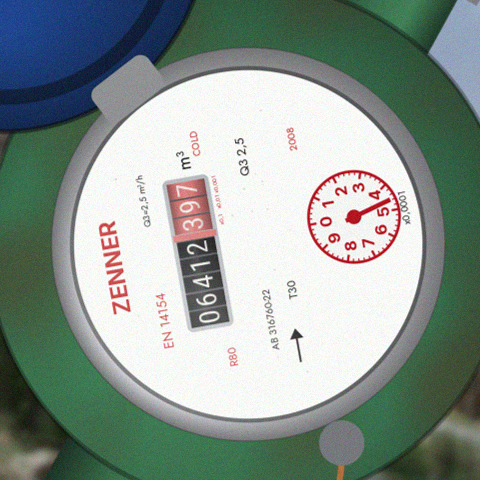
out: 6412.3974,m³
